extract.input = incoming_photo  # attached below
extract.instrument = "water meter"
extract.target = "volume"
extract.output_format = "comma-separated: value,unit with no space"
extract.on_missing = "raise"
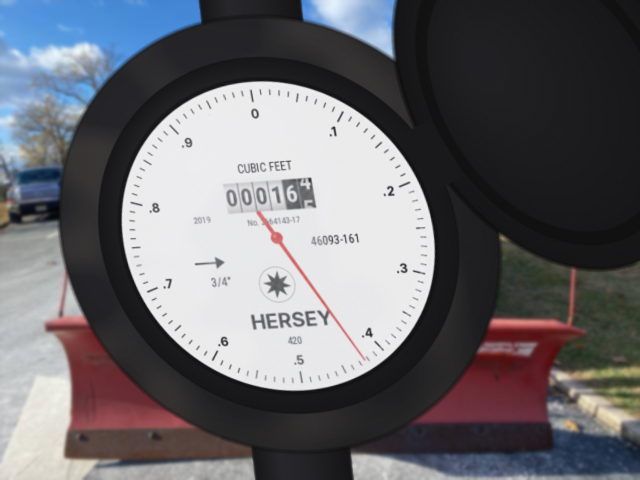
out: 164.42,ft³
